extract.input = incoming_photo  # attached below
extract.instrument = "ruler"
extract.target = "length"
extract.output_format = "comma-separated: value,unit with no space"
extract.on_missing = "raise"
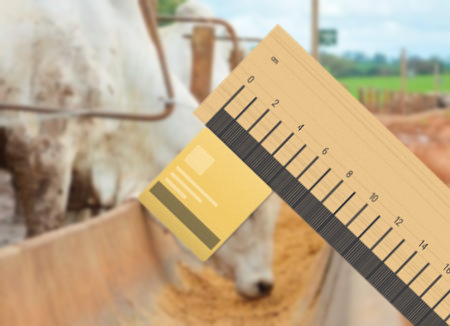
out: 5.5,cm
